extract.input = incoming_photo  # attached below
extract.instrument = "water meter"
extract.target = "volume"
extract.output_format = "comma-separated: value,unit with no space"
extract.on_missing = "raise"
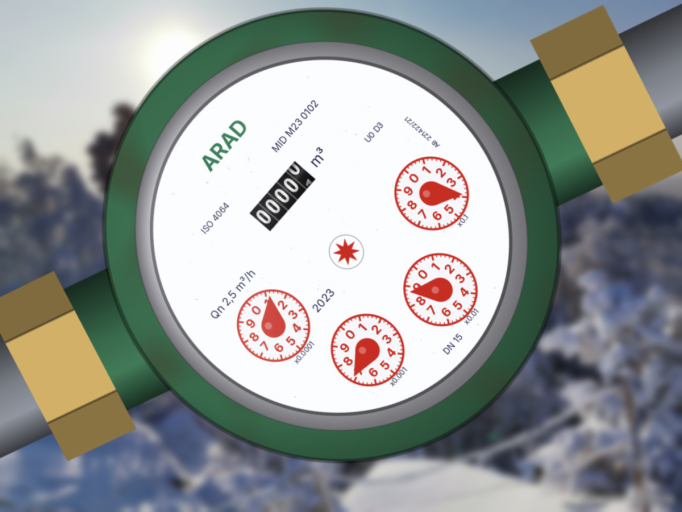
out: 0.3871,m³
